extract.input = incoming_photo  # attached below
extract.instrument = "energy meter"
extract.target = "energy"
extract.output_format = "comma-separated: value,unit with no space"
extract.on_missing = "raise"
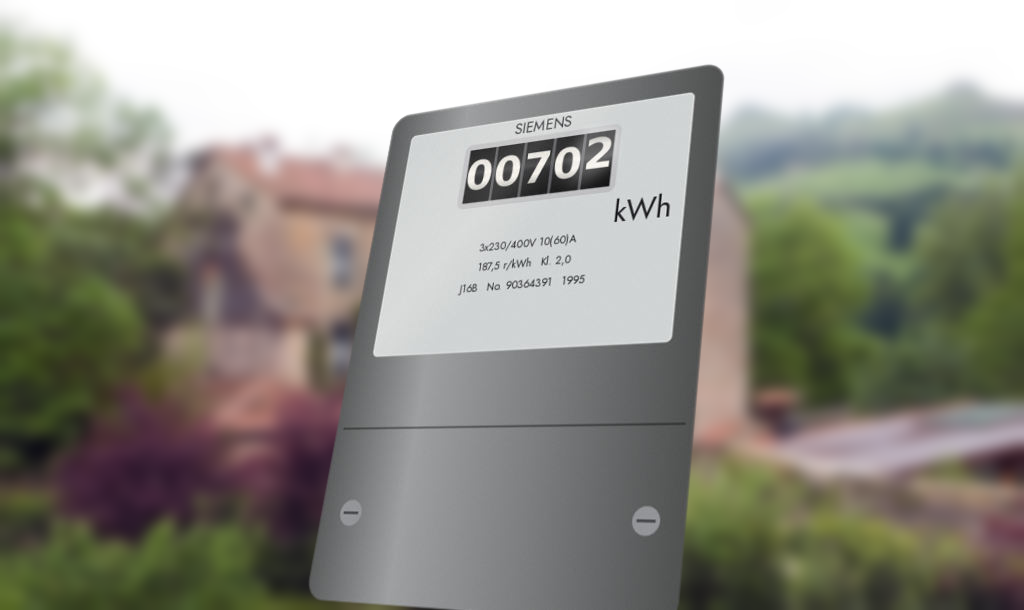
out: 702,kWh
